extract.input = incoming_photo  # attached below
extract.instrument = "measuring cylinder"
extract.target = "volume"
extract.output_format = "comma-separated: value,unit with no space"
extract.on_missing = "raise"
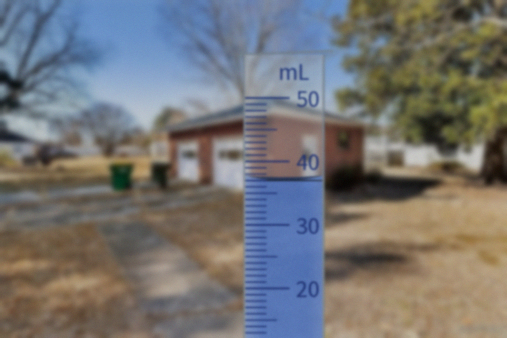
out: 37,mL
